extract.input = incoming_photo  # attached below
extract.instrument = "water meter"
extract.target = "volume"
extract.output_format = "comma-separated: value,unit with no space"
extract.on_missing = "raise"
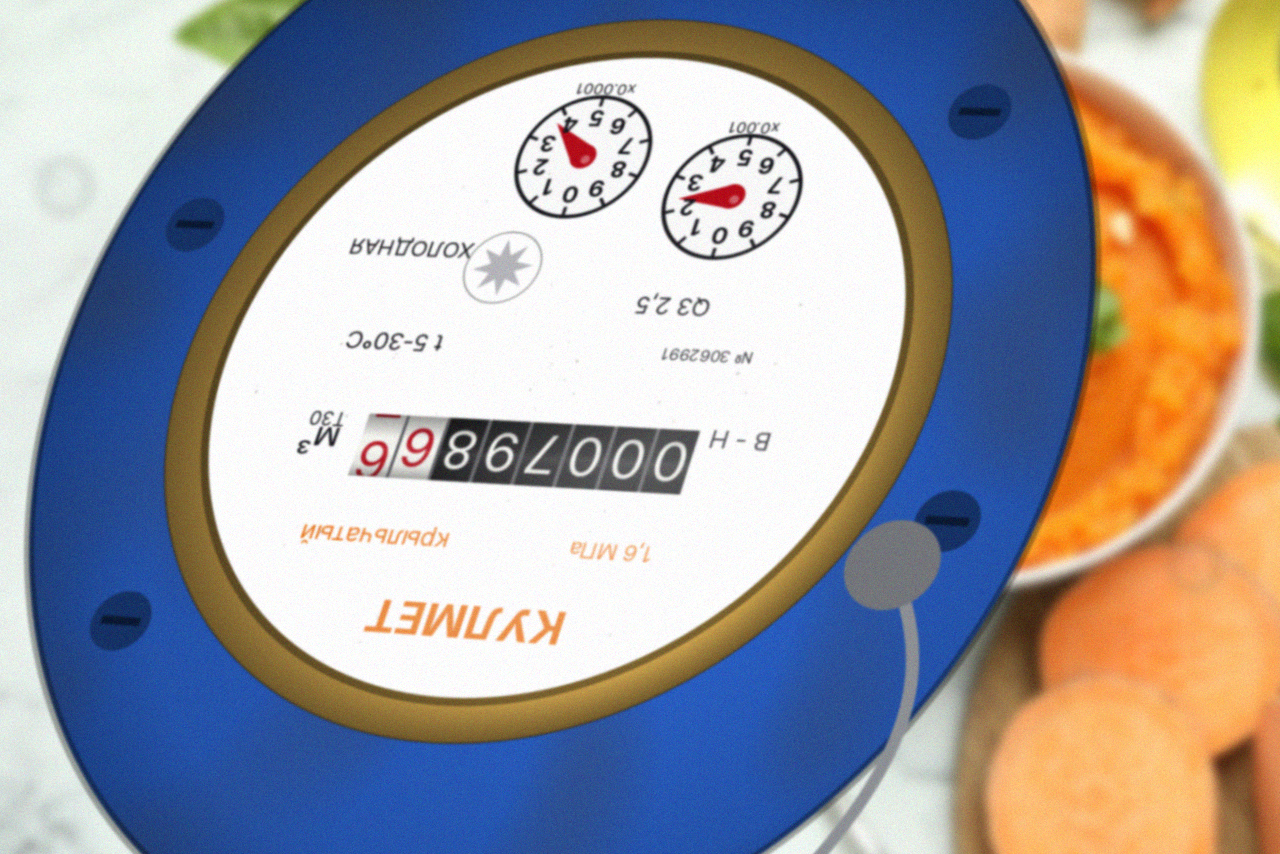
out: 798.6623,m³
